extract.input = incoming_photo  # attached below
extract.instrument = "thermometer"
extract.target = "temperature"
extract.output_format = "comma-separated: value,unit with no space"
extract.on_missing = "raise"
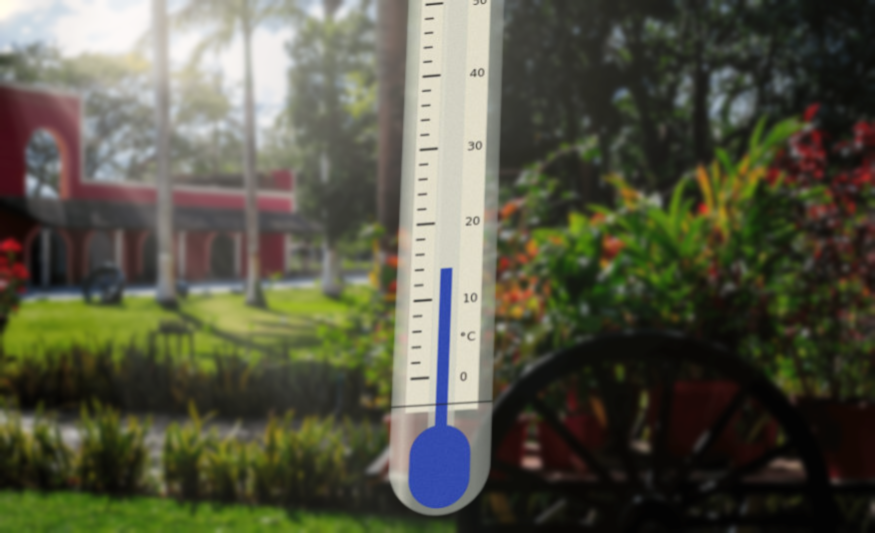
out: 14,°C
